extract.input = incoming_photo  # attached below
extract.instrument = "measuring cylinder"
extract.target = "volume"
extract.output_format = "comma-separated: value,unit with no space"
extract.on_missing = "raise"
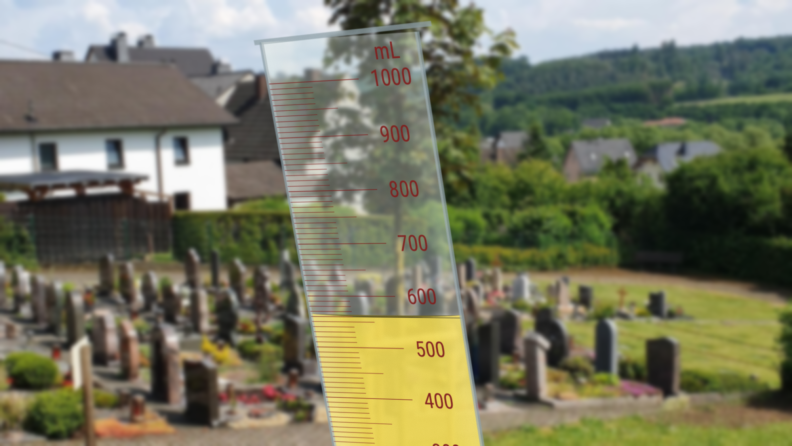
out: 560,mL
